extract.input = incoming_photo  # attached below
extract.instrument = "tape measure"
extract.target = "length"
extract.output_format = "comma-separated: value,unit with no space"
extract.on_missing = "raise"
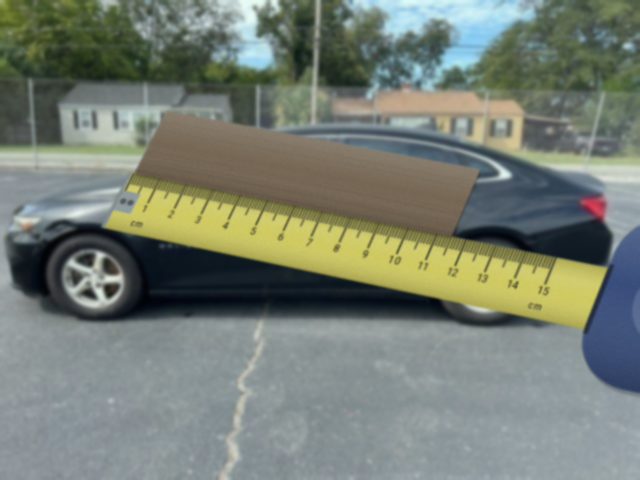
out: 11.5,cm
